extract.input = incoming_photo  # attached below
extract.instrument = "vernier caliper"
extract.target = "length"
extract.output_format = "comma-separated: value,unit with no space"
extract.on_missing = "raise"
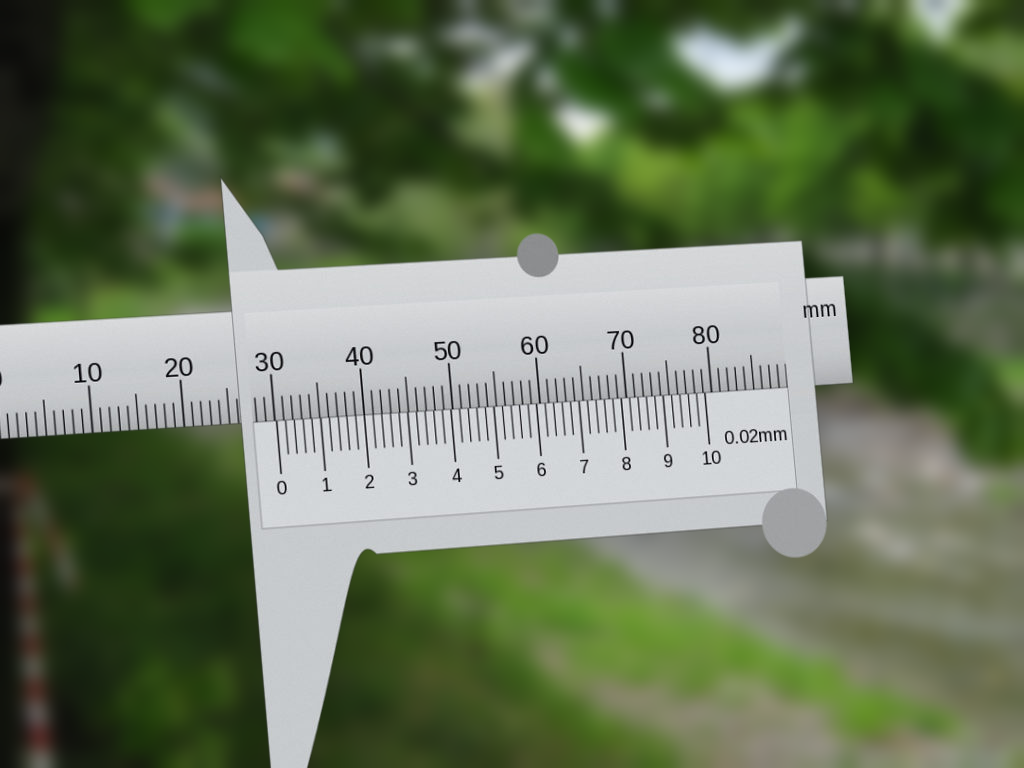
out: 30.2,mm
